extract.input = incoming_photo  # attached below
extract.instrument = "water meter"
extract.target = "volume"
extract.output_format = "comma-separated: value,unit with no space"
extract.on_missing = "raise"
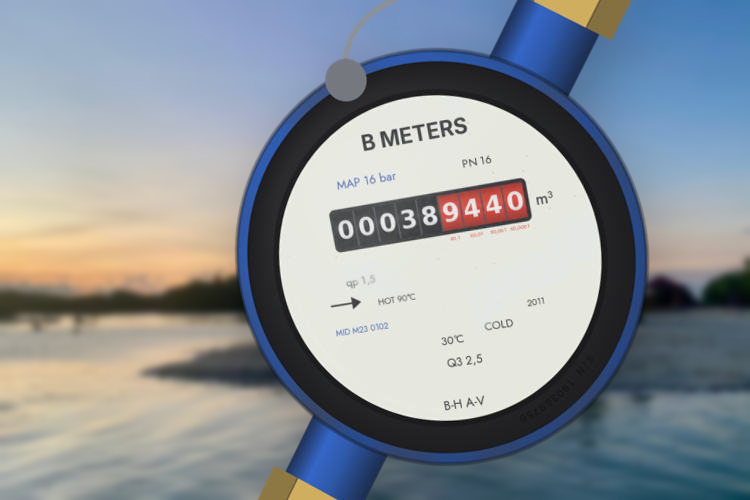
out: 38.9440,m³
